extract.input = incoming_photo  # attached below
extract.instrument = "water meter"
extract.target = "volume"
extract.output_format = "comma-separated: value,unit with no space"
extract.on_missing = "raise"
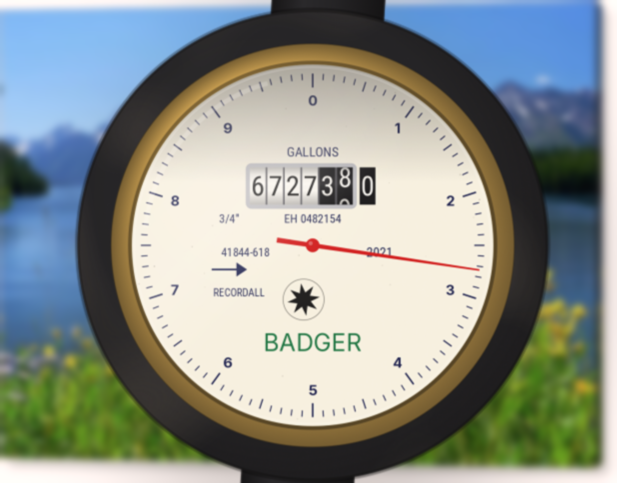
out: 6727382.7,gal
